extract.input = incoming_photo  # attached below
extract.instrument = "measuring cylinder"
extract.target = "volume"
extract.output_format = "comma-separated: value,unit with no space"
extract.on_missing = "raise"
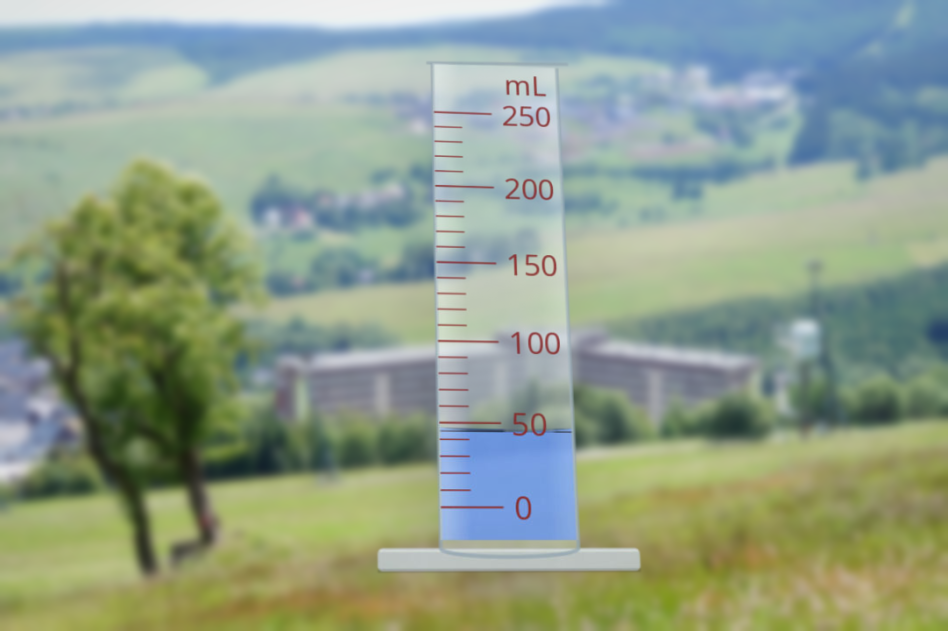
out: 45,mL
